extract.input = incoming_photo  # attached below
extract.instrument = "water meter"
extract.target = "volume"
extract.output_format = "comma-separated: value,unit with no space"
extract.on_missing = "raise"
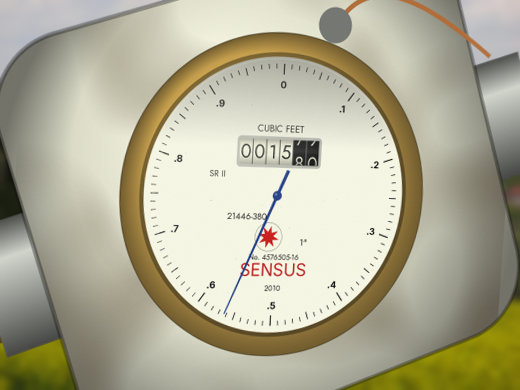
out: 1579.56,ft³
